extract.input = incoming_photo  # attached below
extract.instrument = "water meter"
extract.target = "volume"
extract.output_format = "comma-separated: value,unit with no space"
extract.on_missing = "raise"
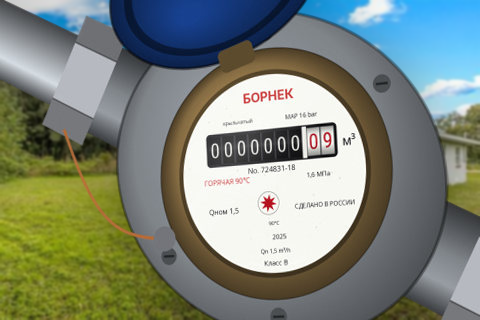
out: 0.09,m³
